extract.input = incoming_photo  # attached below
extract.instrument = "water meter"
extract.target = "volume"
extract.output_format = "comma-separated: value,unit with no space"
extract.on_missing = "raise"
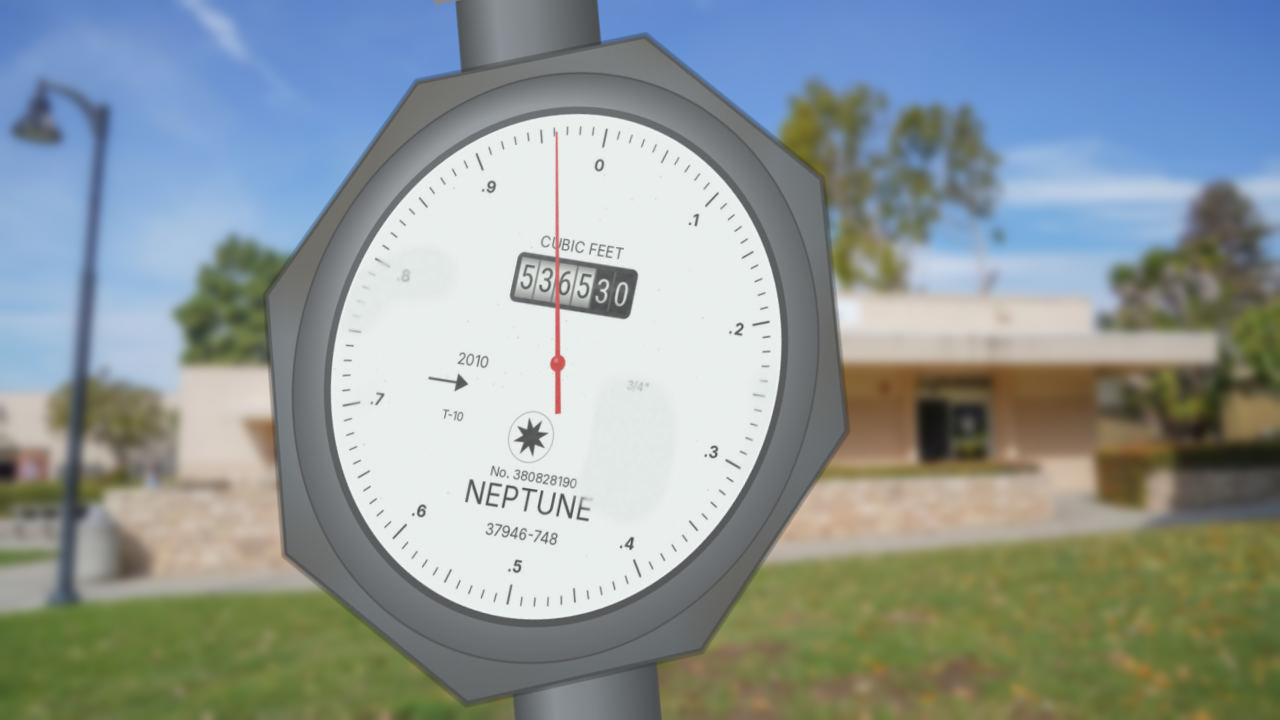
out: 536529.96,ft³
